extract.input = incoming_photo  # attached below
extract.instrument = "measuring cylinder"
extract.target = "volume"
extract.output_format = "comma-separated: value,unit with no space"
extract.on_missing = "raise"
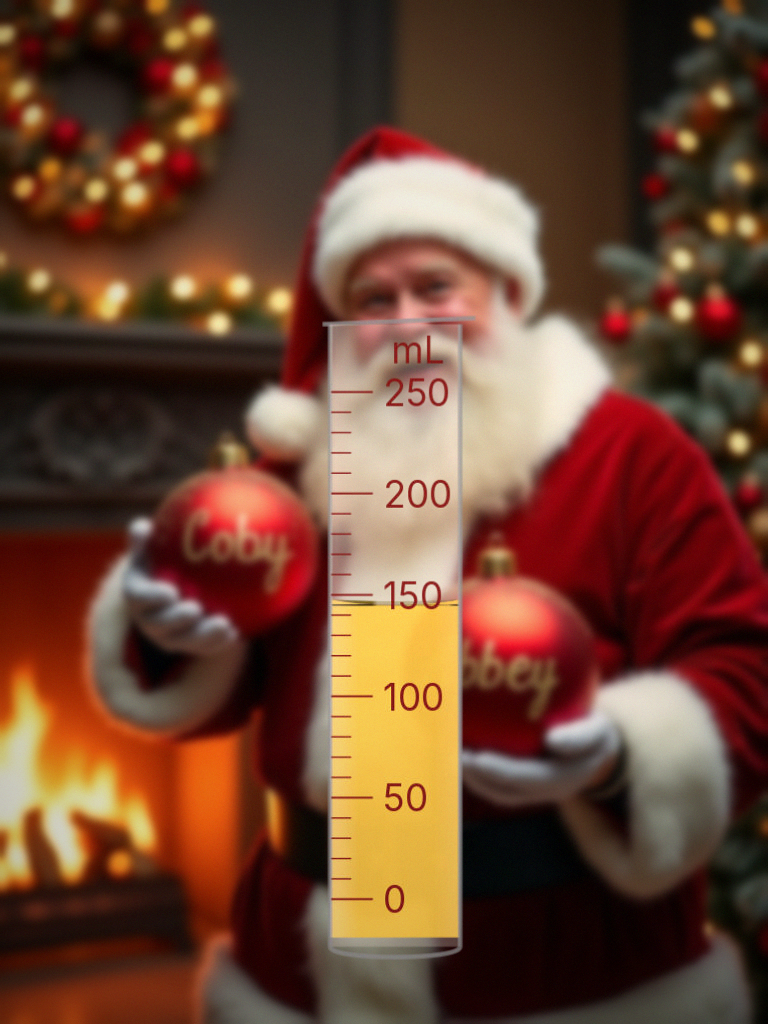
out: 145,mL
